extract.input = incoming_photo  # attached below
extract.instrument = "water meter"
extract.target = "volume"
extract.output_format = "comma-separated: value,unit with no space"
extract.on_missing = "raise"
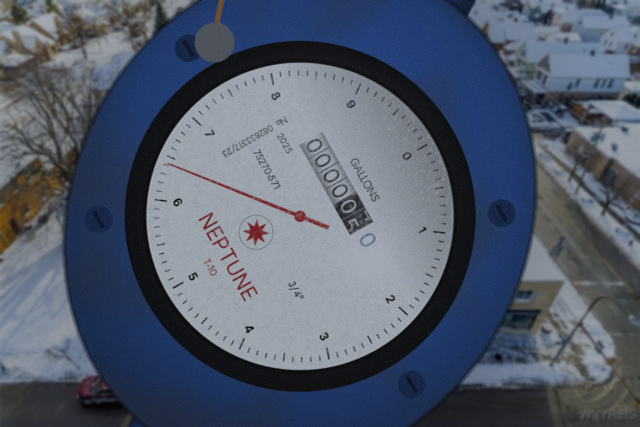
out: 46.4,gal
